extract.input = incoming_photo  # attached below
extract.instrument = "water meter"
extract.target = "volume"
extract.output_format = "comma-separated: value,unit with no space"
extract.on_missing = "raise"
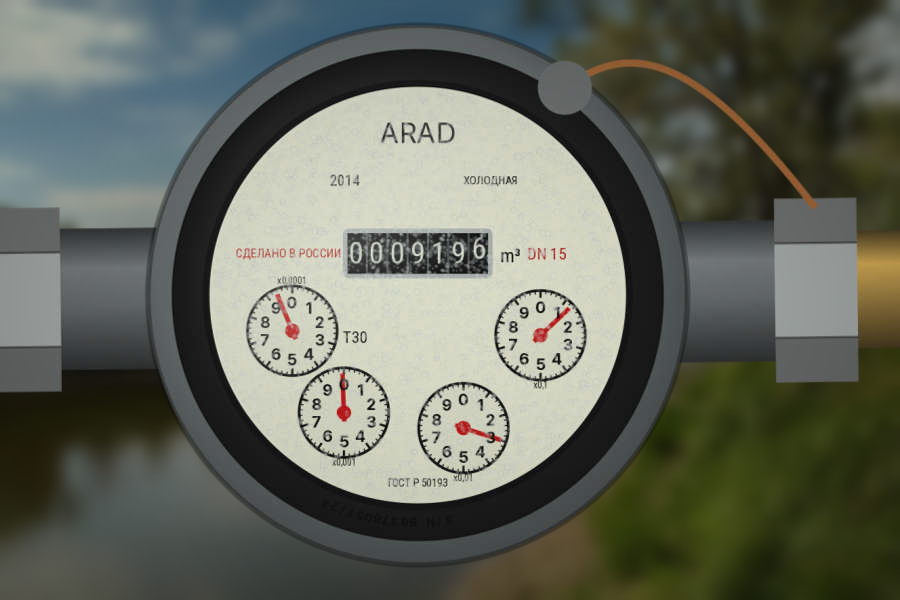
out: 9196.1299,m³
